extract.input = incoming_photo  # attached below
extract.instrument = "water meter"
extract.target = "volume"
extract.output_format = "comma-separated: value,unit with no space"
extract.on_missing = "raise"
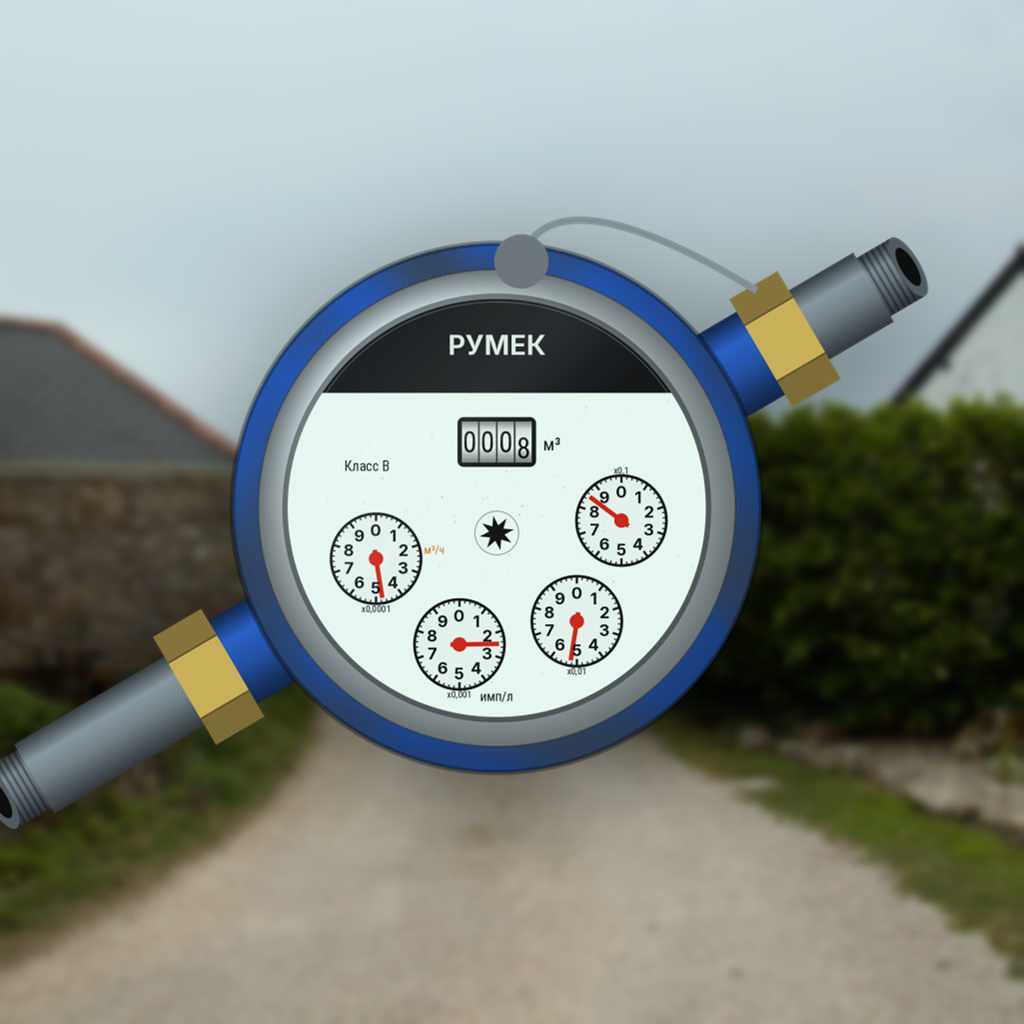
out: 7.8524,m³
